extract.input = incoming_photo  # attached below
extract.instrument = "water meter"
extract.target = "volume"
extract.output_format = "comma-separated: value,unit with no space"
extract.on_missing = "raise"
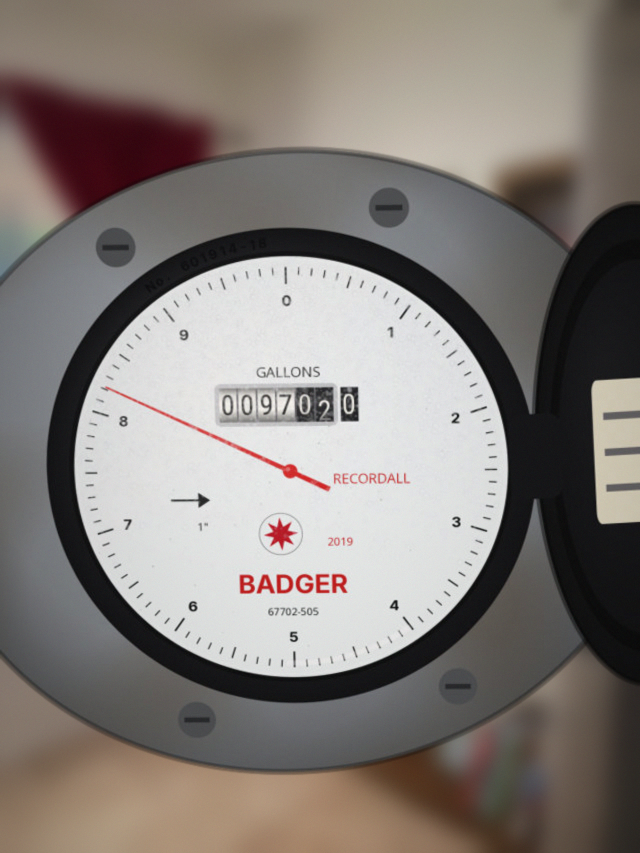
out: 97018.2,gal
